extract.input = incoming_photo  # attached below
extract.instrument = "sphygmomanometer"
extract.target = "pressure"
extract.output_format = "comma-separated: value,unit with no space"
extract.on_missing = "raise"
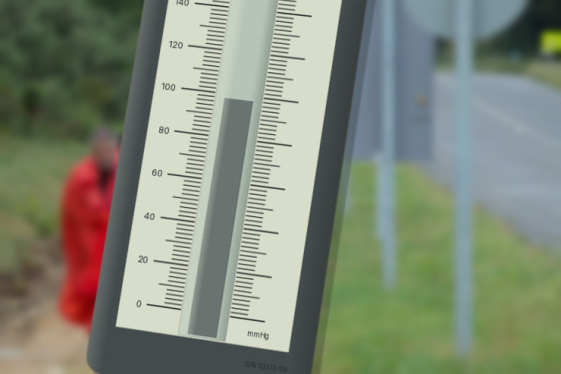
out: 98,mmHg
